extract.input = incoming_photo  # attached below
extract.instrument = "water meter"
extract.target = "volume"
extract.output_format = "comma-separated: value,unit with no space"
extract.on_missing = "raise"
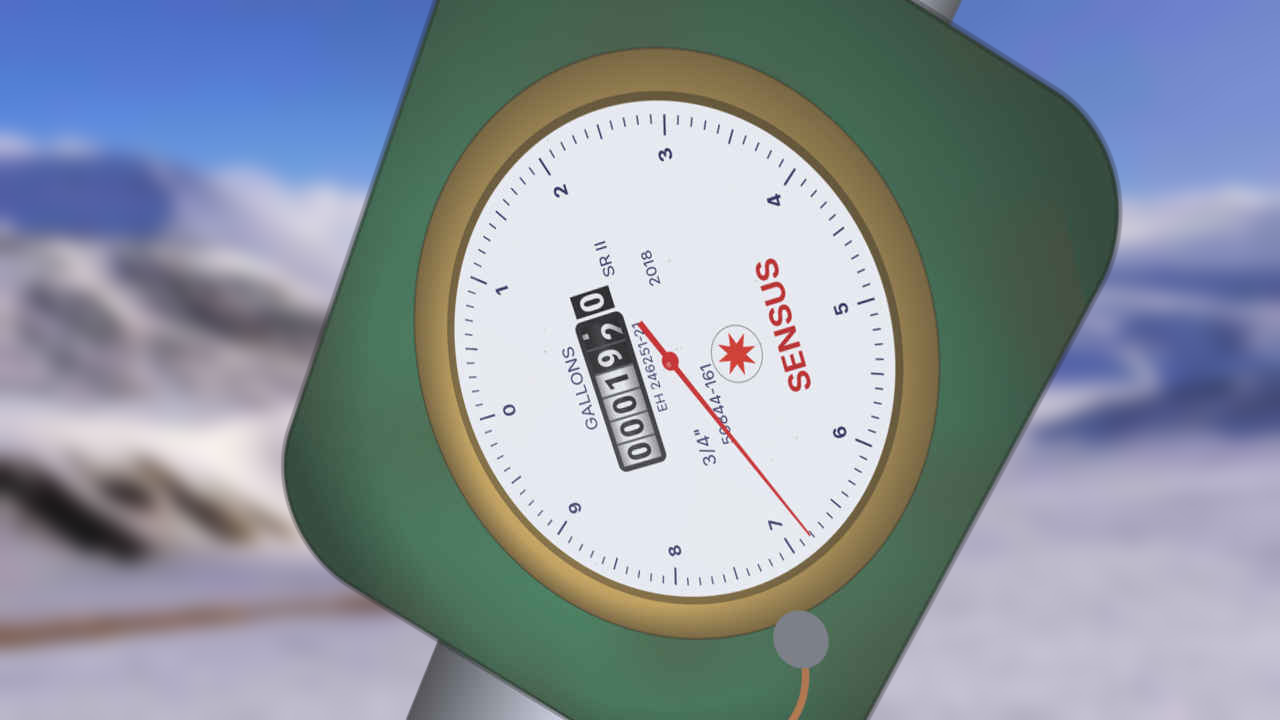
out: 1916.8,gal
